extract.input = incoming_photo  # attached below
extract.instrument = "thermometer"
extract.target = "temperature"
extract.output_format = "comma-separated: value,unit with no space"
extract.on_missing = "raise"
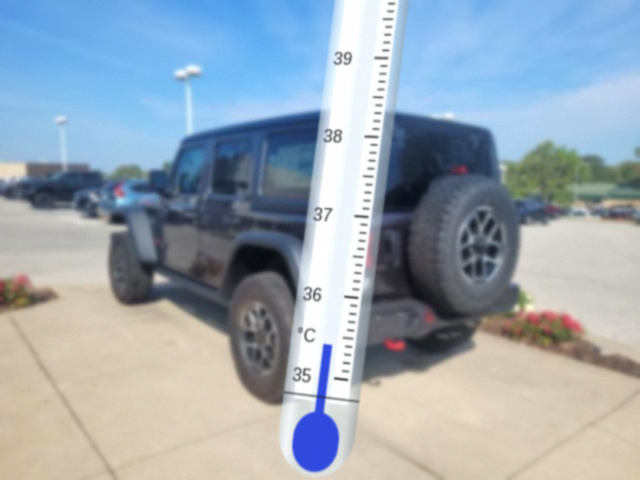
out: 35.4,°C
